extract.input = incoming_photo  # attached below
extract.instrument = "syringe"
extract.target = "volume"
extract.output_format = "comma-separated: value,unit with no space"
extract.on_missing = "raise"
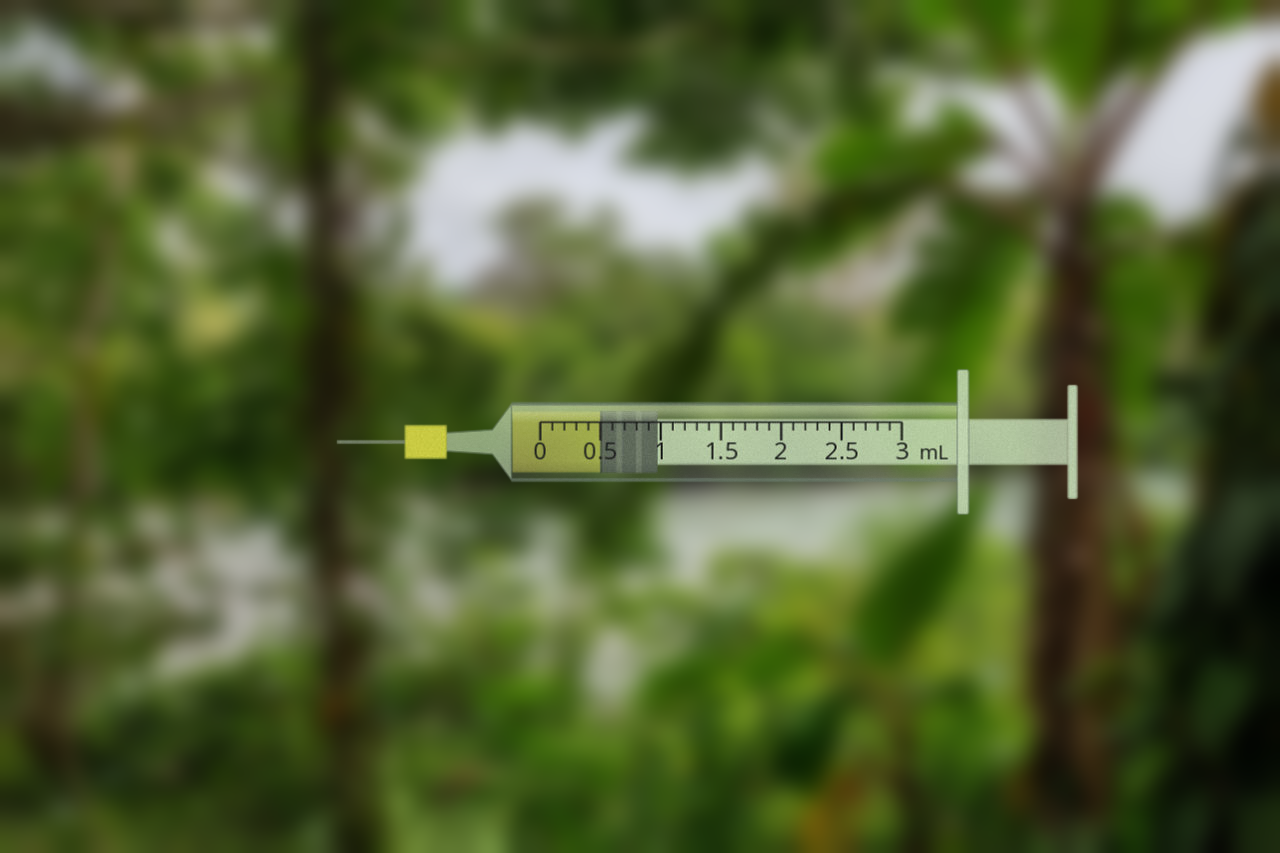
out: 0.5,mL
